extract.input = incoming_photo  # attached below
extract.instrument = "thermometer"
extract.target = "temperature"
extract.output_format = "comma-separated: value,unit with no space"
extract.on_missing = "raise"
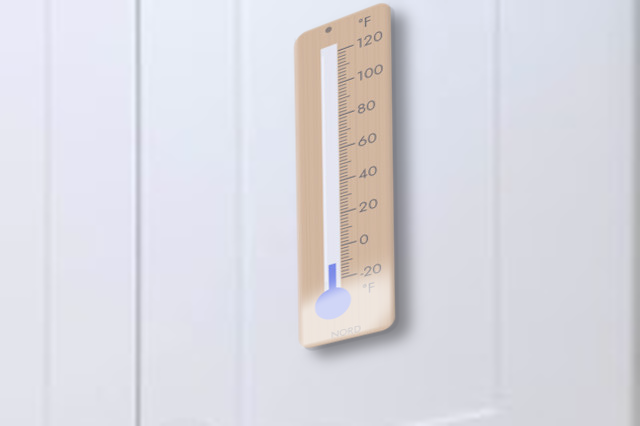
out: -10,°F
